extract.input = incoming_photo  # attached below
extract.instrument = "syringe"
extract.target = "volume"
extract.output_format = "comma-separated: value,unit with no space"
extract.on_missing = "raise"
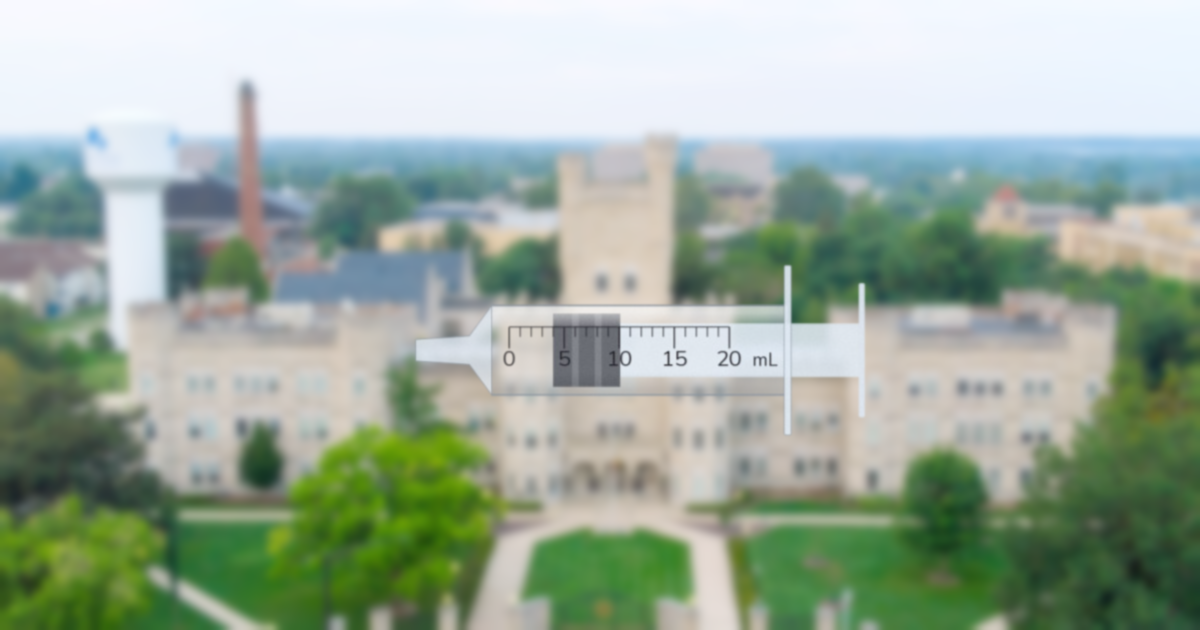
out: 4,mL
